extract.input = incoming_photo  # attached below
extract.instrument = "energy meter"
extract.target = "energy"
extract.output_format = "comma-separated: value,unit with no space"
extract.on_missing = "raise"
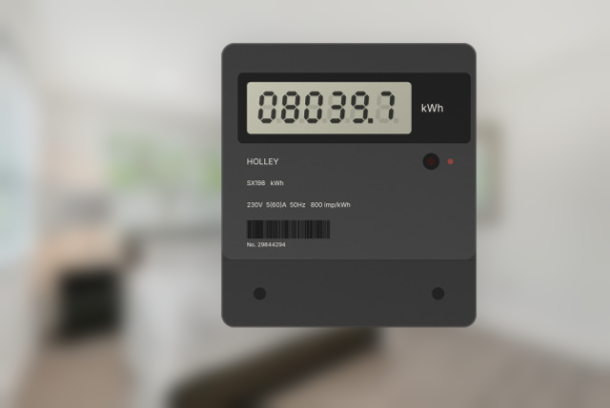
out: 8039.7,kWh
